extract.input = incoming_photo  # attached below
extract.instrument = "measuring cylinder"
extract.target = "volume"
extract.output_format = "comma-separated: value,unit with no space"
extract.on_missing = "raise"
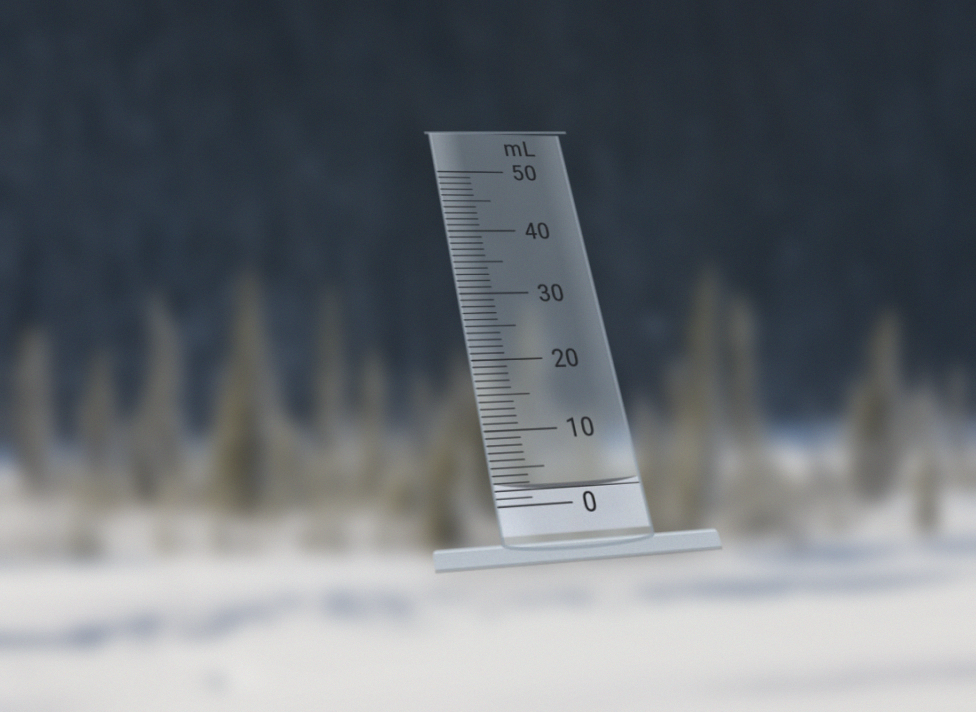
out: 2,mL
